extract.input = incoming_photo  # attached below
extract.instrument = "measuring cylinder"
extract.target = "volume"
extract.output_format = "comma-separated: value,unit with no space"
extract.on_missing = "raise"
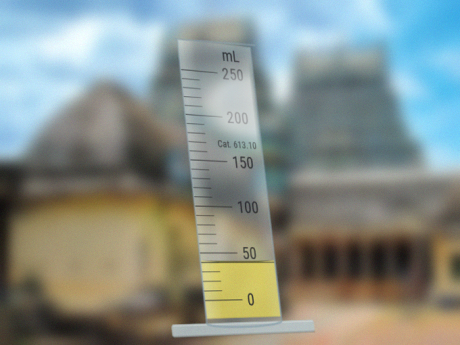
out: 40,mL
